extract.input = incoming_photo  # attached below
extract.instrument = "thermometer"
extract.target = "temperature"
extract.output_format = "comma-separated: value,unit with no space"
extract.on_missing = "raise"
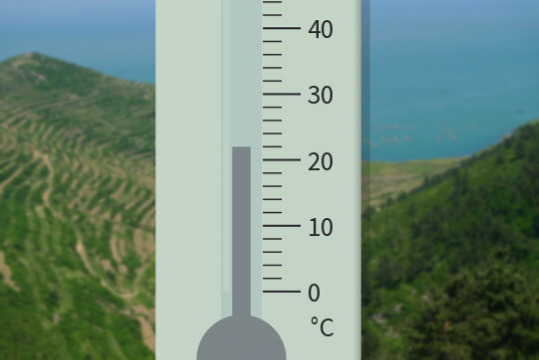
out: 22,°C
